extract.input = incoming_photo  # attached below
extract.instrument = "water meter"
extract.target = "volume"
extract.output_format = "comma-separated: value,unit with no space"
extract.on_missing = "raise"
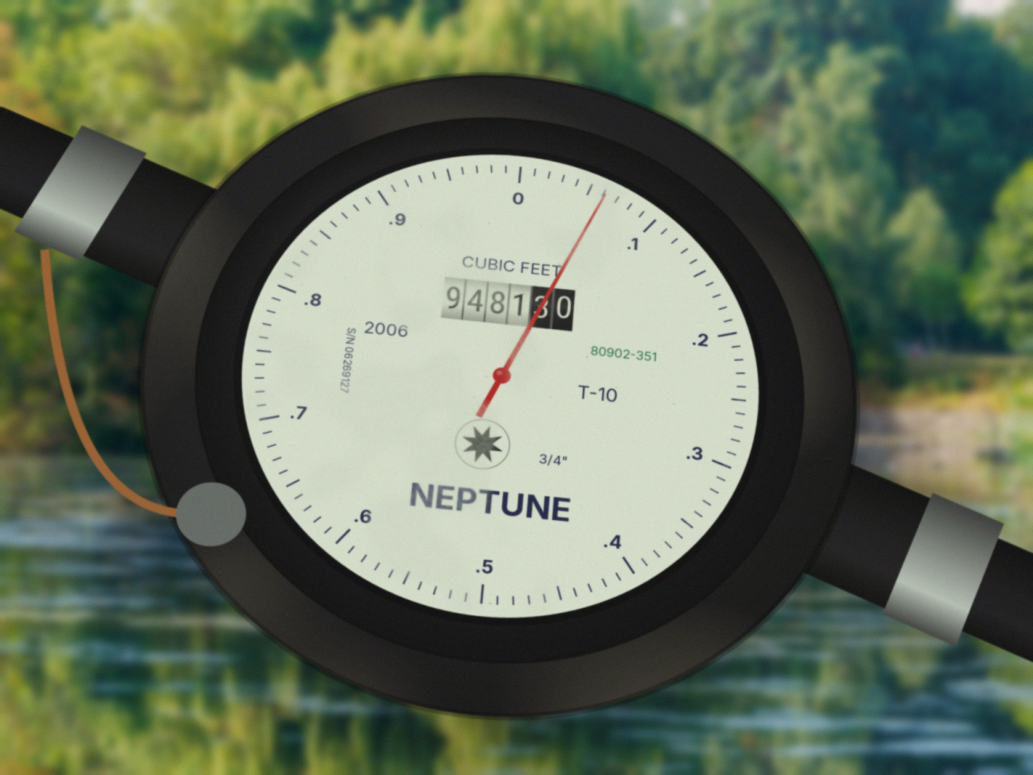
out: 948130.06,ft³
